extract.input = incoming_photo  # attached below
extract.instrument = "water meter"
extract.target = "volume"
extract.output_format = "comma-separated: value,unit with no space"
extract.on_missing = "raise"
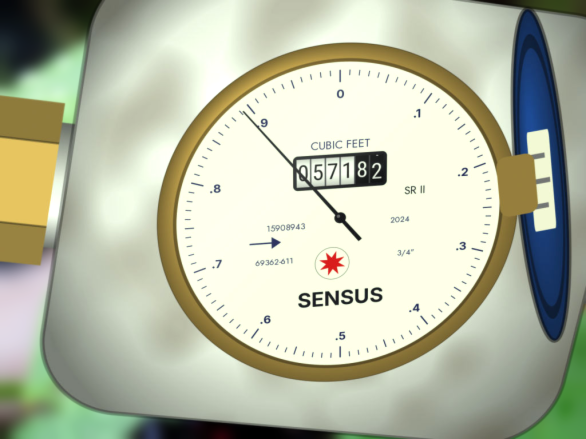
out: 57181.89,ft³
